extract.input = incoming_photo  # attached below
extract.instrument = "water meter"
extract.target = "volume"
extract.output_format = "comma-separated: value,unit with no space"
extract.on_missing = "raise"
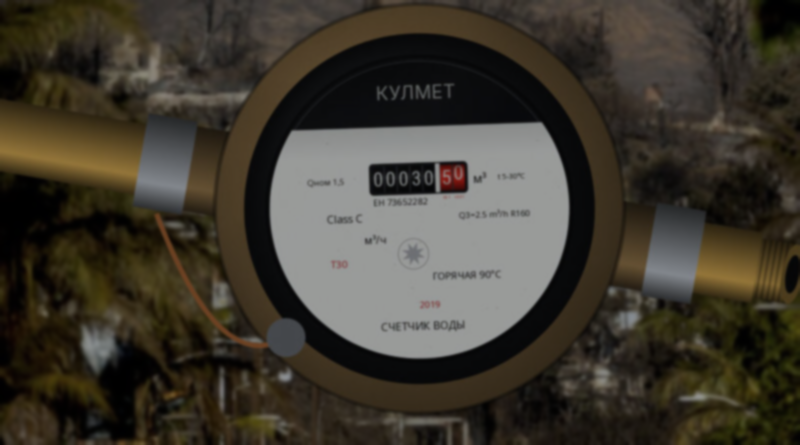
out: 30.50,m³
